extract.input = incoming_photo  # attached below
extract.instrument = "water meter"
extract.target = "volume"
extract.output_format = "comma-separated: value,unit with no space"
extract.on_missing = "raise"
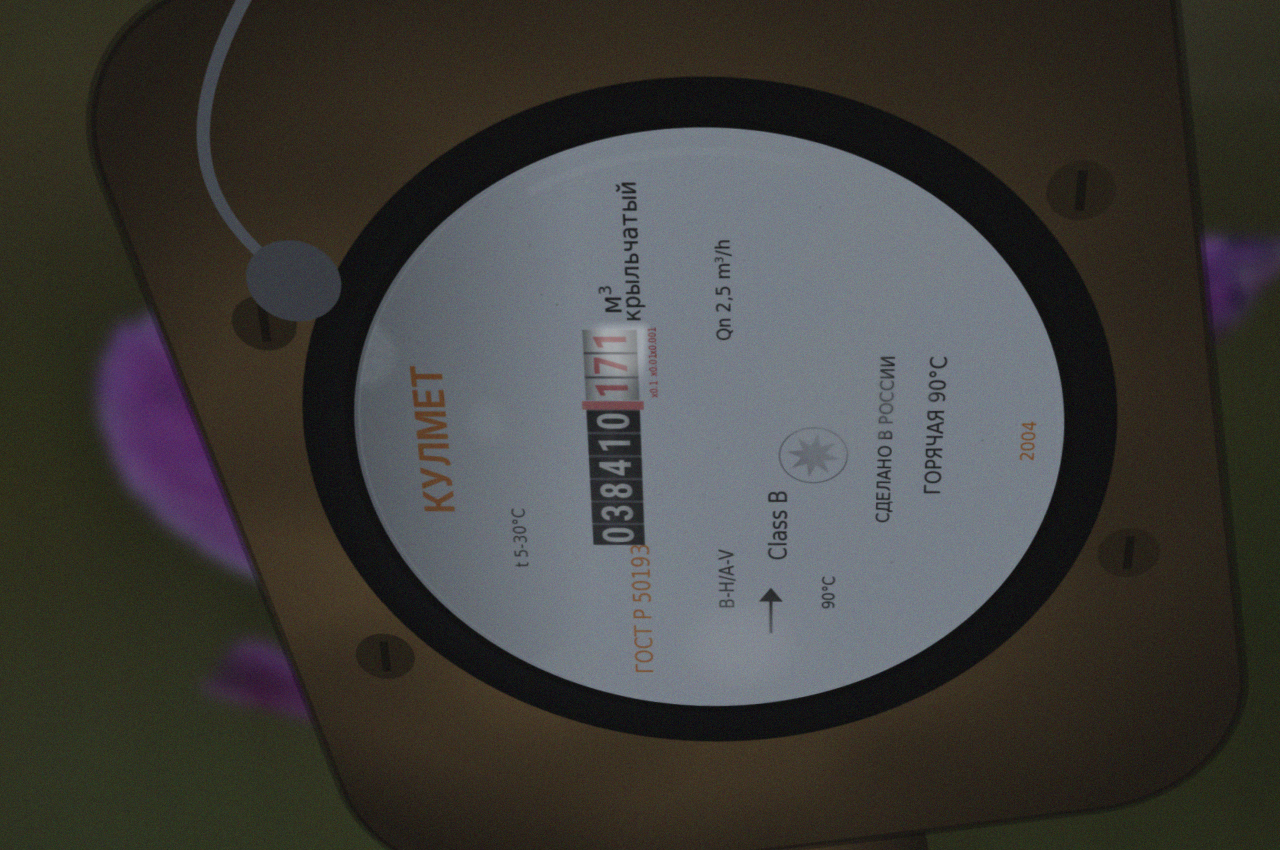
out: 38410.171,m³
